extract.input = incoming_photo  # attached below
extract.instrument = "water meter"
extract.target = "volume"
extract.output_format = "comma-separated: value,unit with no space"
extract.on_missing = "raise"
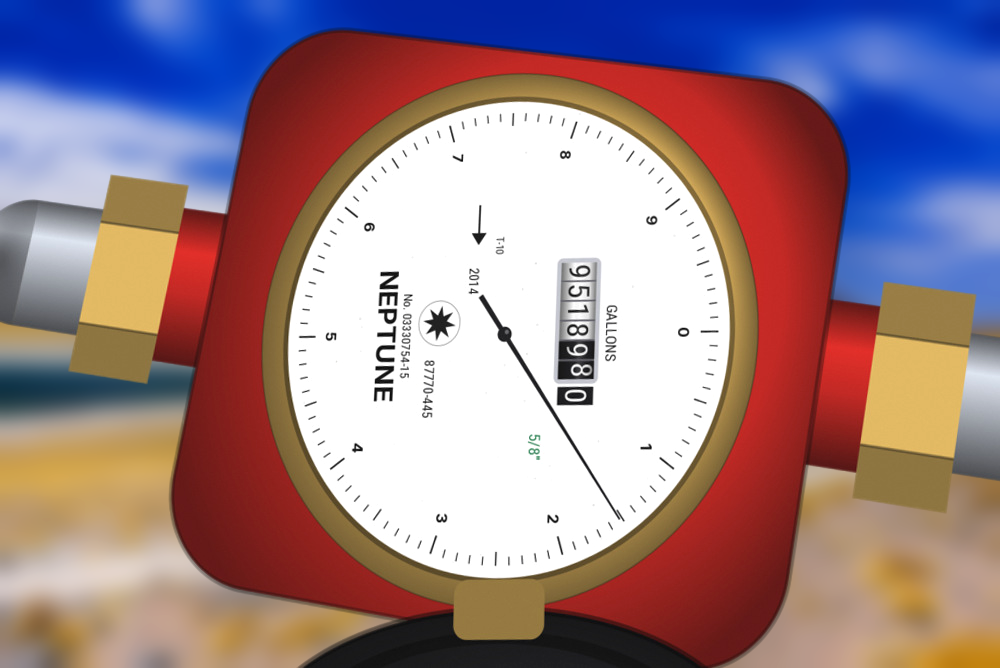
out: 9518981.5,gal
